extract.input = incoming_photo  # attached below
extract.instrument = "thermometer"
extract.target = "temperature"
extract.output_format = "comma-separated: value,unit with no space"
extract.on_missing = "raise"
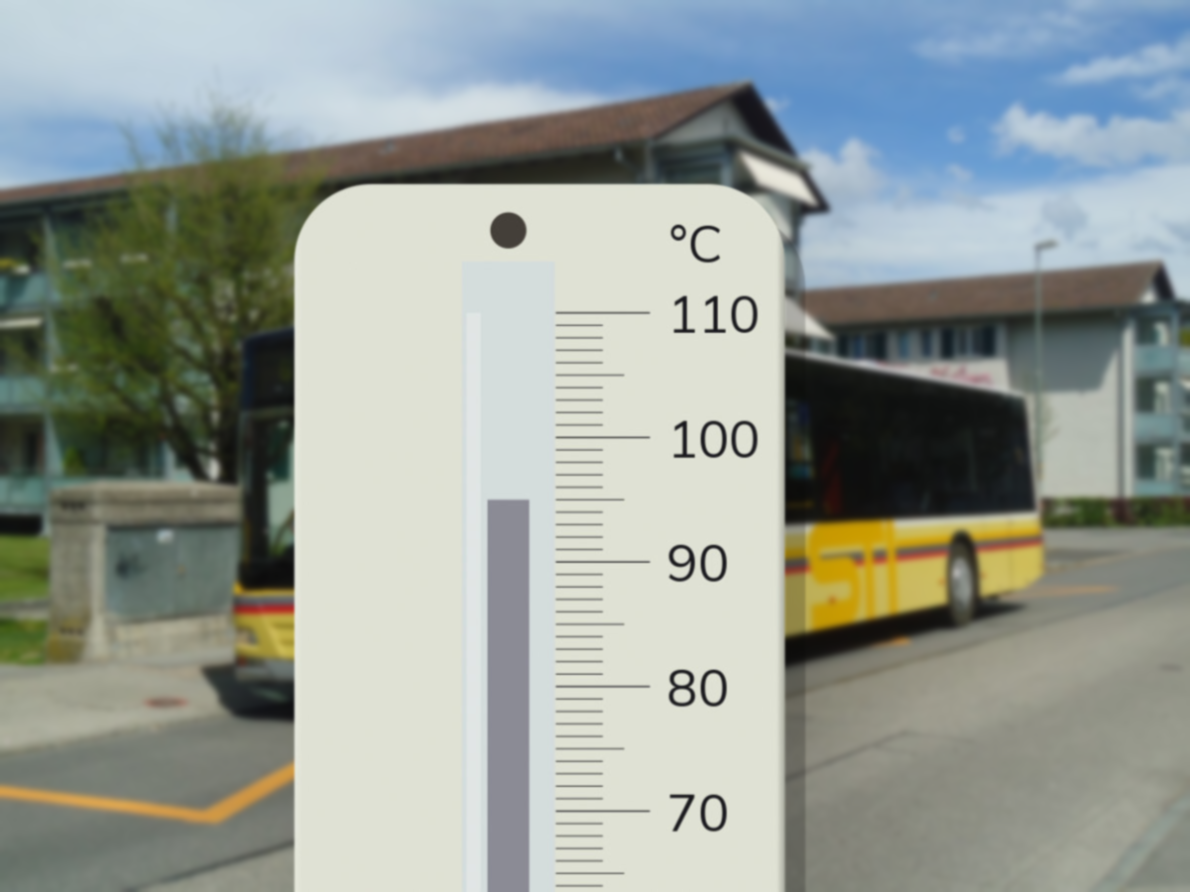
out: 95,°C
